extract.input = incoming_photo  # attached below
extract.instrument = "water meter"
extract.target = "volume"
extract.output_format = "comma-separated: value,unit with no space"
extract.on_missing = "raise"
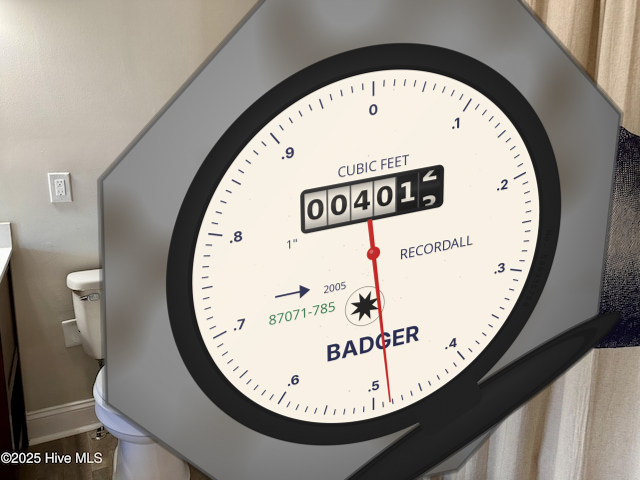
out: 4012.48,ft³
